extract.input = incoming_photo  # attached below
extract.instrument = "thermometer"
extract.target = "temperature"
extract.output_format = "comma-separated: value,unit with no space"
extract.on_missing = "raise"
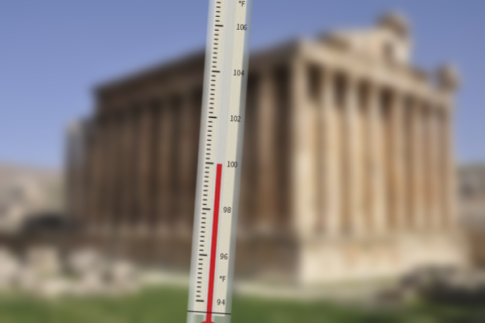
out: 100,°F
